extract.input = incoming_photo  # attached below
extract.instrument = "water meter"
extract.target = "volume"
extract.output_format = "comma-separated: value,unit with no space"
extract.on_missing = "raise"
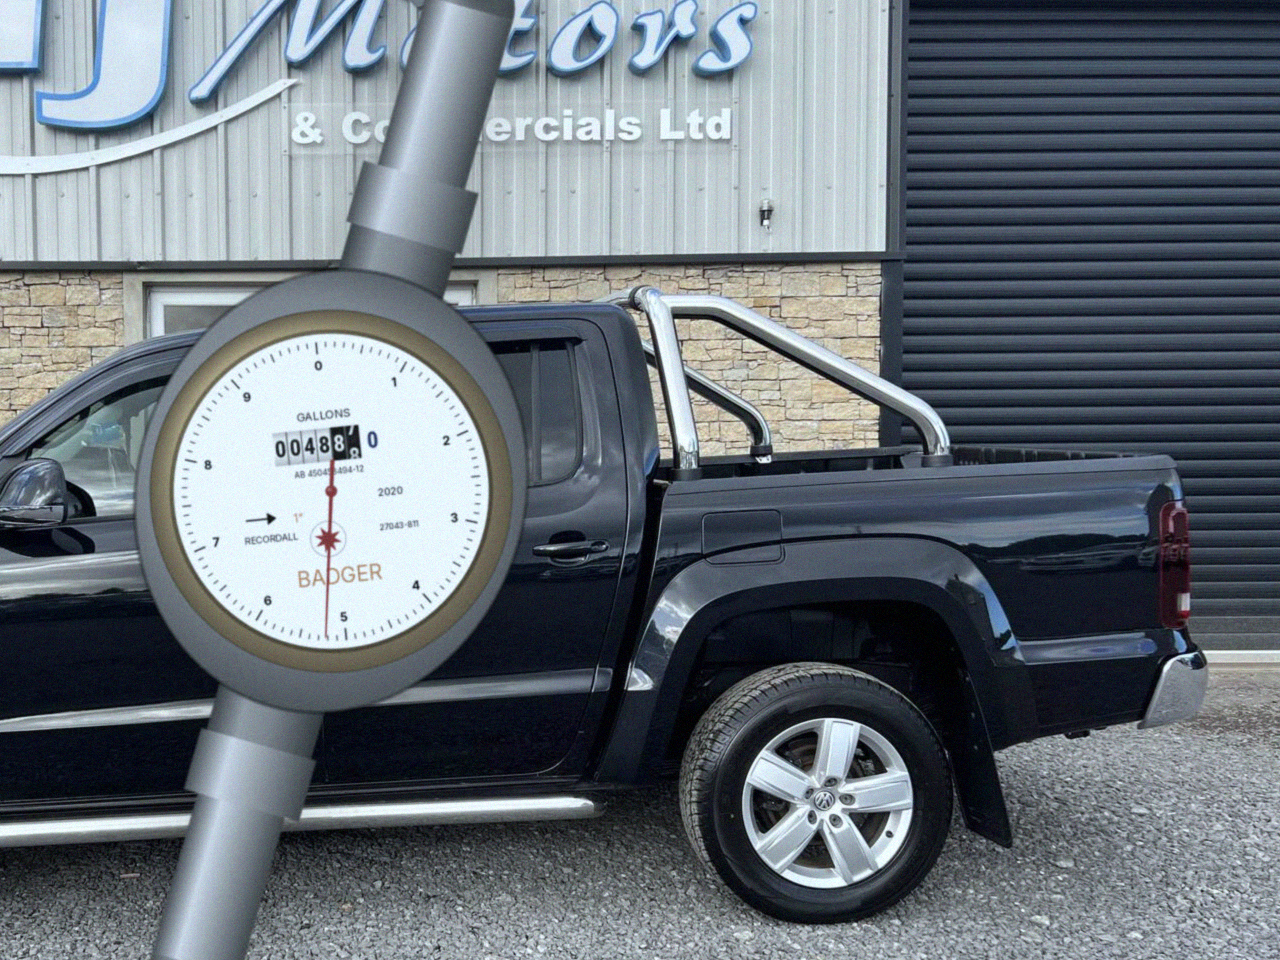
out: 48875.2,gal
